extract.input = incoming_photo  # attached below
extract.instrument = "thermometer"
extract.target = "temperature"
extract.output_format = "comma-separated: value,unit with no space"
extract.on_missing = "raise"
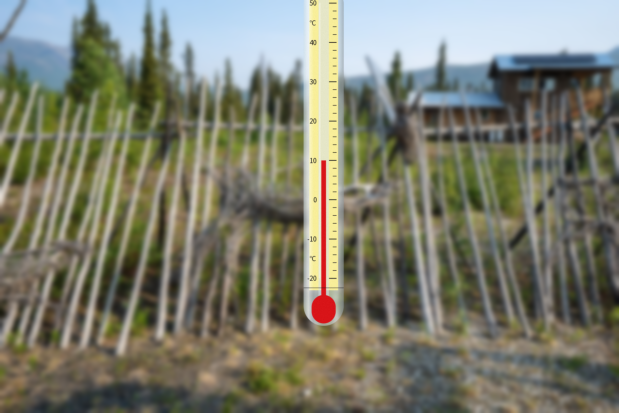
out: 10,°C
